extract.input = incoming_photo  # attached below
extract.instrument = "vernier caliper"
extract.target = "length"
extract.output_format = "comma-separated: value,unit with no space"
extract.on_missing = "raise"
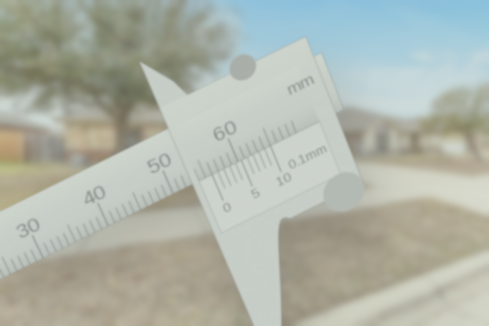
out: 56.0,mm
